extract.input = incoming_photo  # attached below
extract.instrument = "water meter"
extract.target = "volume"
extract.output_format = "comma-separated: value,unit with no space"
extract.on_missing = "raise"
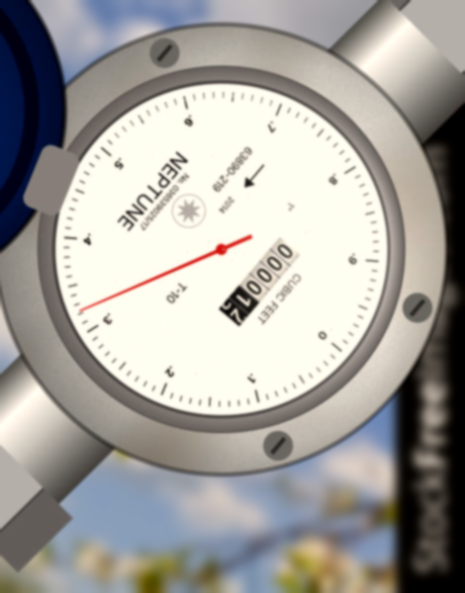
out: 12.32,ft³
